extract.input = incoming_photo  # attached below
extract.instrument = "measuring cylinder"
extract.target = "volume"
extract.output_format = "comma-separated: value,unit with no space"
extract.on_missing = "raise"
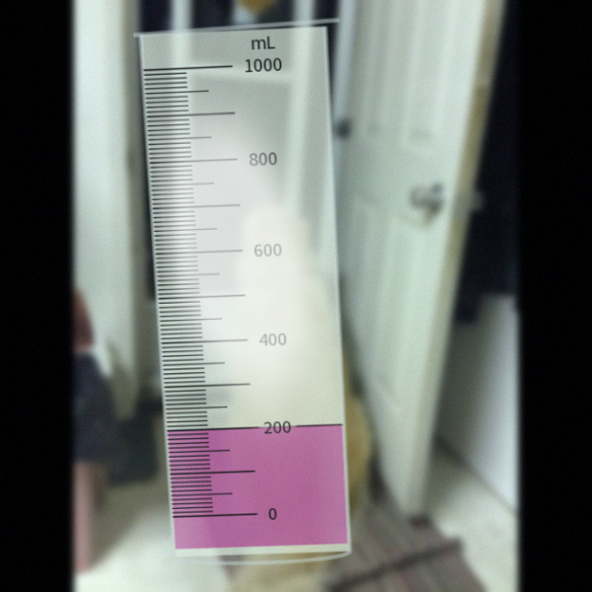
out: 200,mL
